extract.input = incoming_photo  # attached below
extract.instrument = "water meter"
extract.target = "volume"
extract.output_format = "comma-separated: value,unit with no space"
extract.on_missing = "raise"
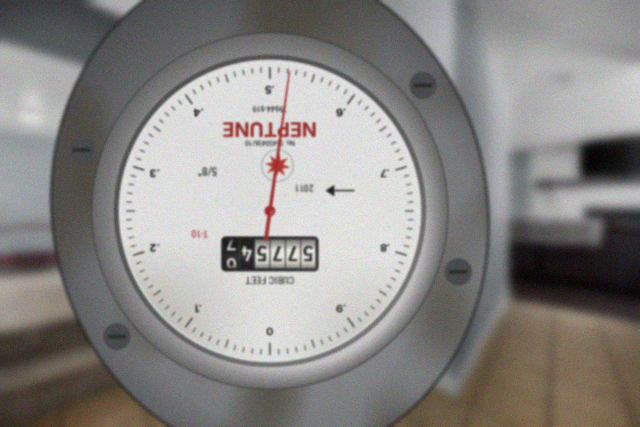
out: 577546.52,ft³
